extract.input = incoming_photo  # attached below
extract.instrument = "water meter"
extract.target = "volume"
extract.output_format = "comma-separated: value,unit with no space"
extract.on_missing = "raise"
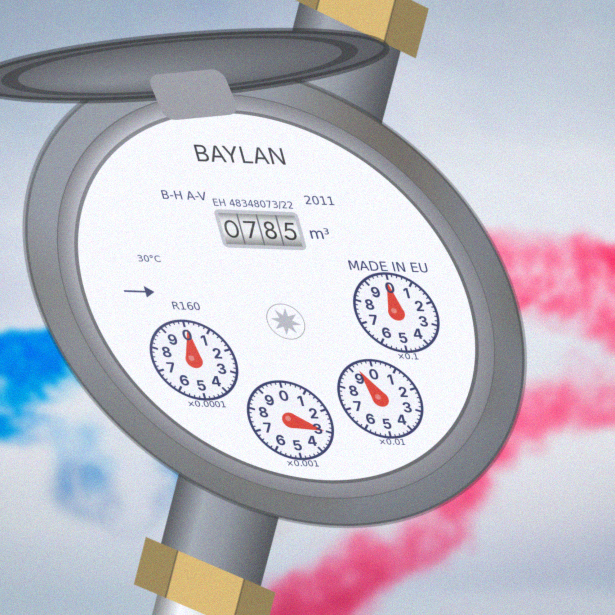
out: 784.9930,m³
